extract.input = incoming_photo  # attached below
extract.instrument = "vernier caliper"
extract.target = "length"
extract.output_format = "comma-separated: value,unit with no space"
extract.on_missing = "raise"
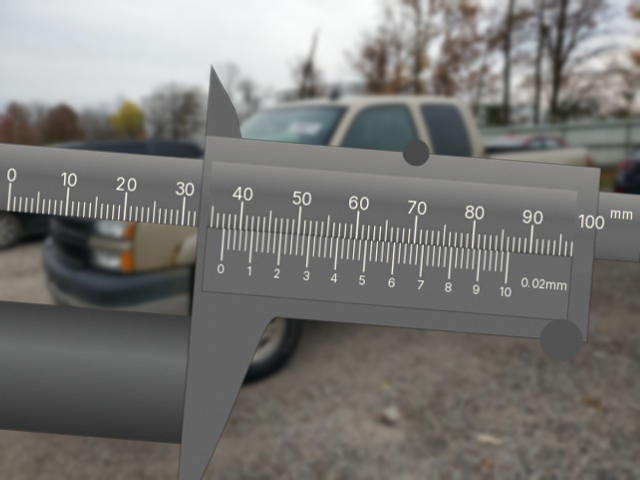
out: 37.2,mm
